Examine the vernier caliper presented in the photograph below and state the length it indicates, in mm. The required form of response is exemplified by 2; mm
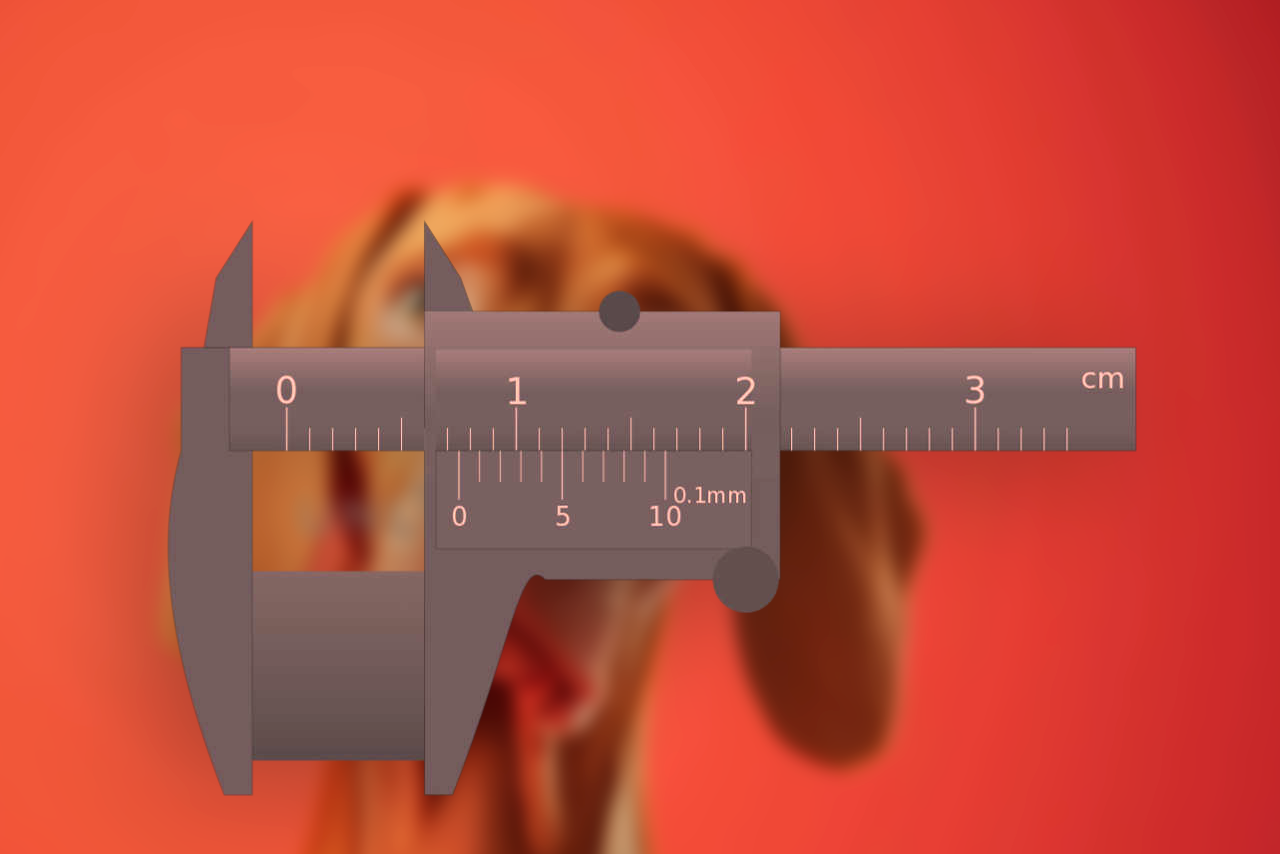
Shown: 7.5; mm
